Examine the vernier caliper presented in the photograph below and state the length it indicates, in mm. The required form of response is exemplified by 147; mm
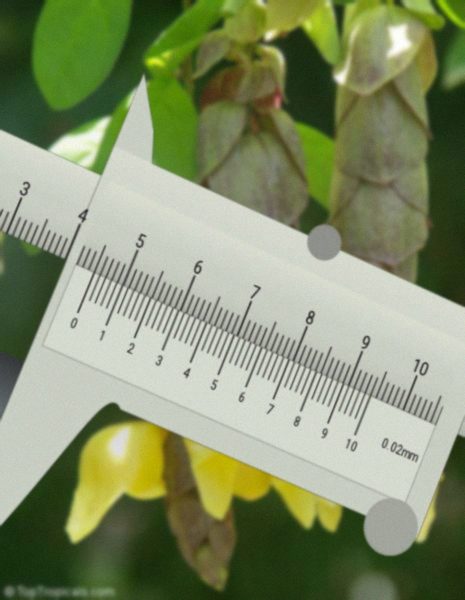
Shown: 45.0; mm
